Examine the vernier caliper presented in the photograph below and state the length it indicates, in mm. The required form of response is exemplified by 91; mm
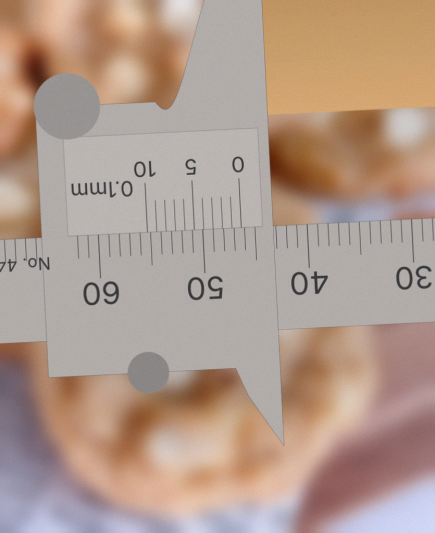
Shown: 46.3; mm
